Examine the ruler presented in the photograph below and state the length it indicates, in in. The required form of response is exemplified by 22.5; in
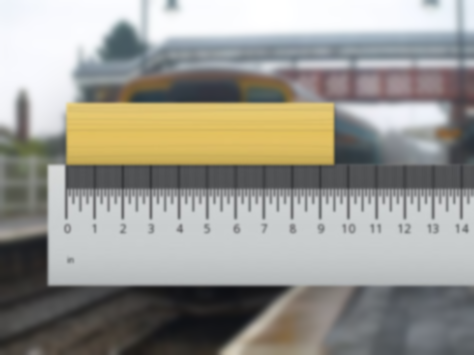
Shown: 9.5; in
